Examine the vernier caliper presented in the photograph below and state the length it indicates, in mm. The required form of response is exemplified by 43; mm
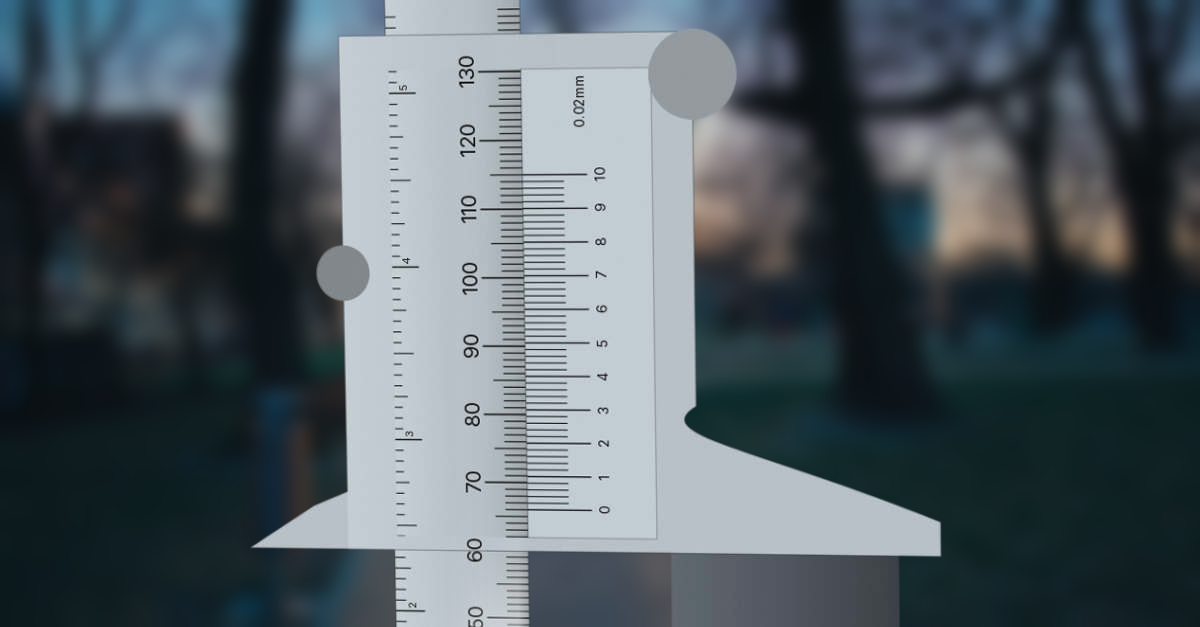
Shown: 66.0; mm
